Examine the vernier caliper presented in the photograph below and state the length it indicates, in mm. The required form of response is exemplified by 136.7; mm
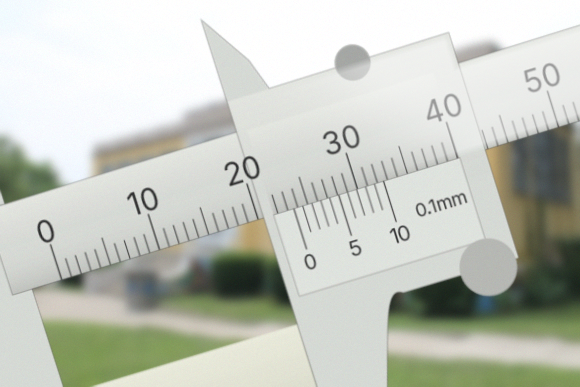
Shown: 23.6; mm
